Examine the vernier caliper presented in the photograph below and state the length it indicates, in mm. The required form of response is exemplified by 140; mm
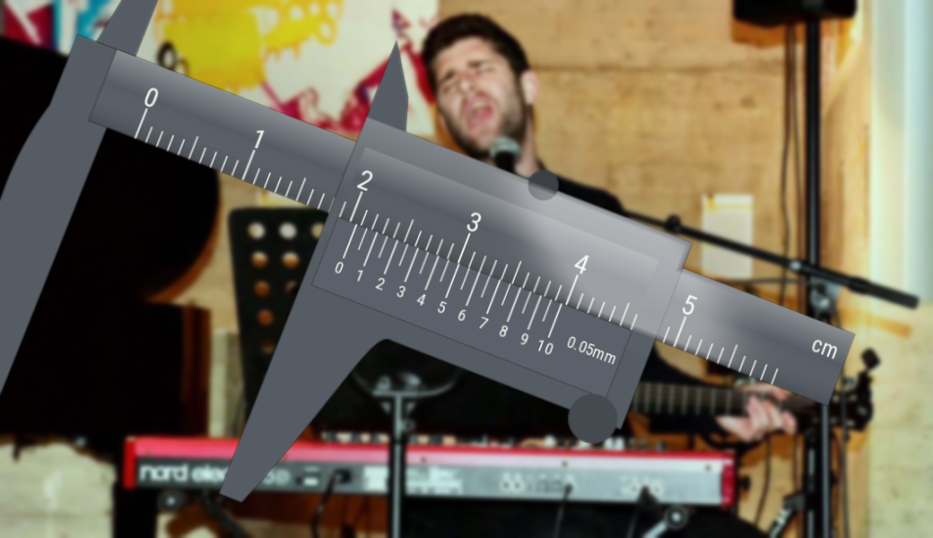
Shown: 20.6; mm
